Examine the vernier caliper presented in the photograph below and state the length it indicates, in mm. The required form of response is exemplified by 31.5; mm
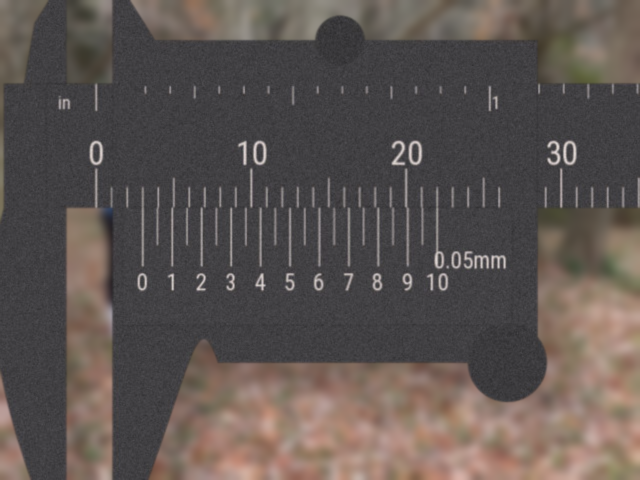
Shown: 3.0; mm
